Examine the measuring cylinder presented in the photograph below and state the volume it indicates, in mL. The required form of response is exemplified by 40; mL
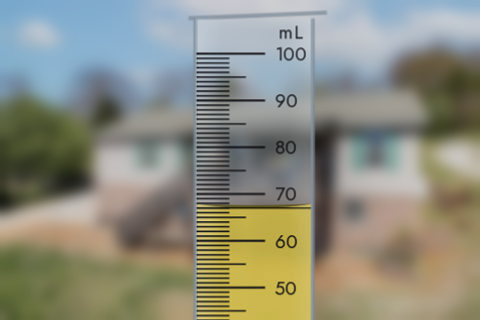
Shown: 67; mL
